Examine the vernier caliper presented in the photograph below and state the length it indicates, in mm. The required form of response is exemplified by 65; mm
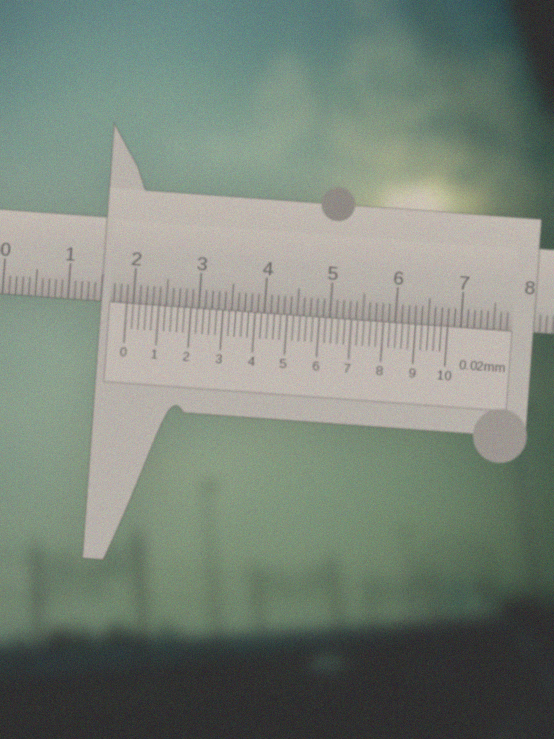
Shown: 19.0; mm
